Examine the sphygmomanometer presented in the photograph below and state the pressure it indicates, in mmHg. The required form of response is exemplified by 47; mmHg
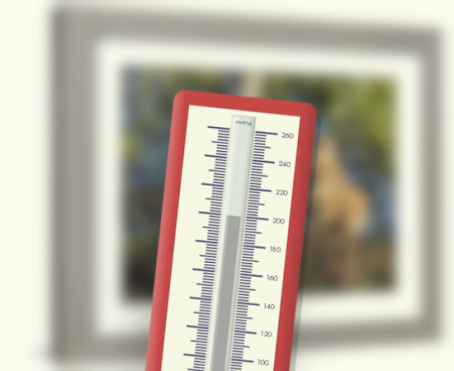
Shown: 200; mmHg
